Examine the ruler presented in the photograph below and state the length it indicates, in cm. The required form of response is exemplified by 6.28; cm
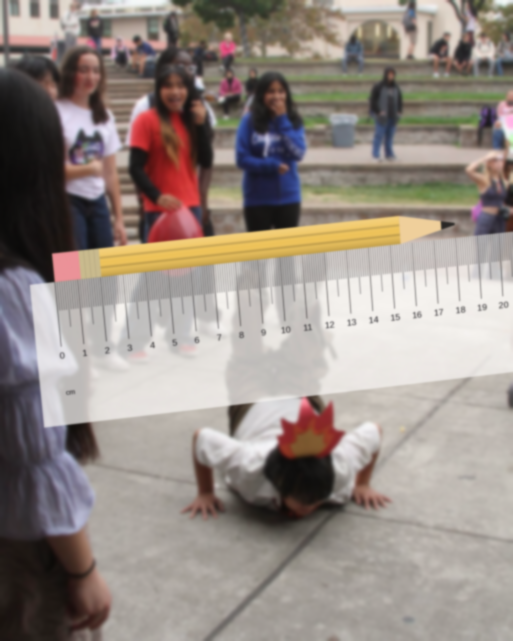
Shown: 18; cm
